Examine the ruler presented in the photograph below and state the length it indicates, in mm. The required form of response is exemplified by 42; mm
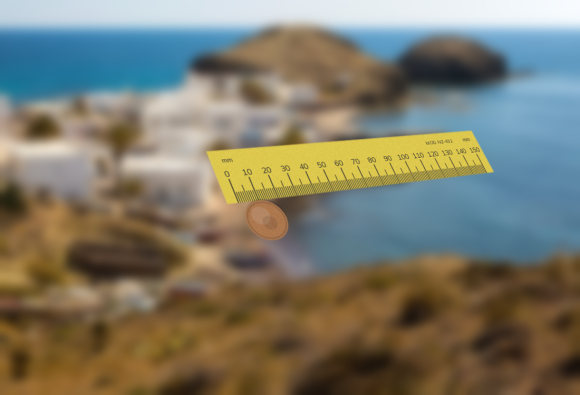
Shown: 20; mm
